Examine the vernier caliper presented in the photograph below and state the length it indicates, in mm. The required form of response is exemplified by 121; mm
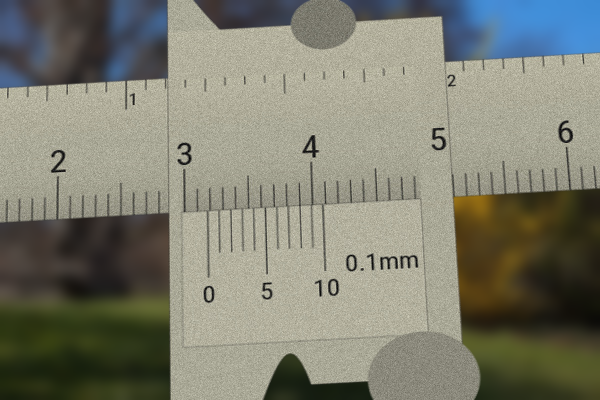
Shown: 31.8; mm
